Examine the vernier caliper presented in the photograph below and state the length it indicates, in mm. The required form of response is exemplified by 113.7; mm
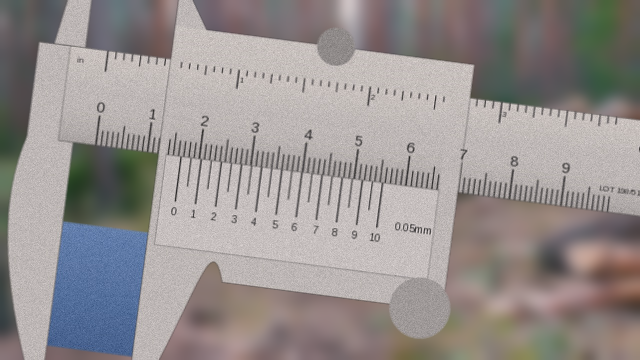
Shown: 16.5; mm
